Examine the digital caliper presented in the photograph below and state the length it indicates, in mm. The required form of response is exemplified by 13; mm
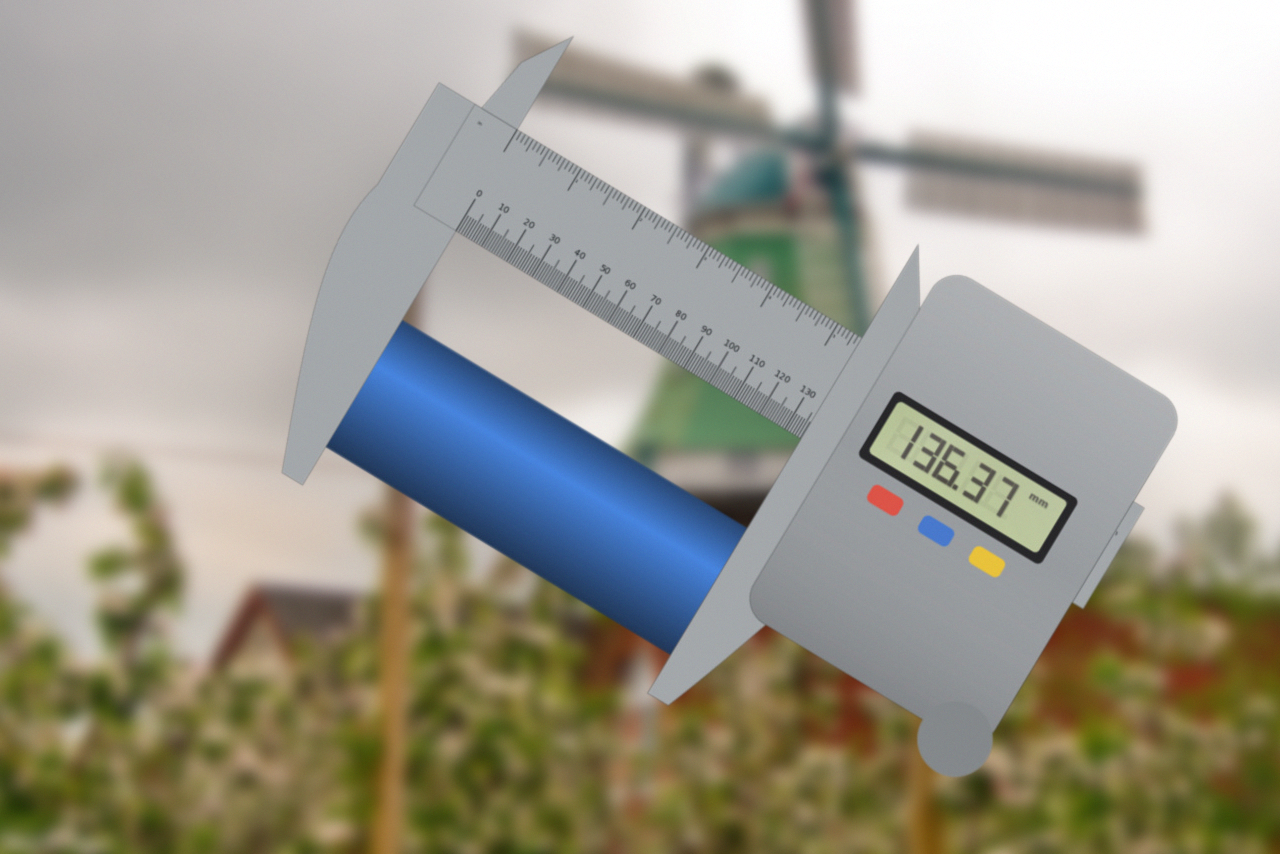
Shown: 136.37; mm
